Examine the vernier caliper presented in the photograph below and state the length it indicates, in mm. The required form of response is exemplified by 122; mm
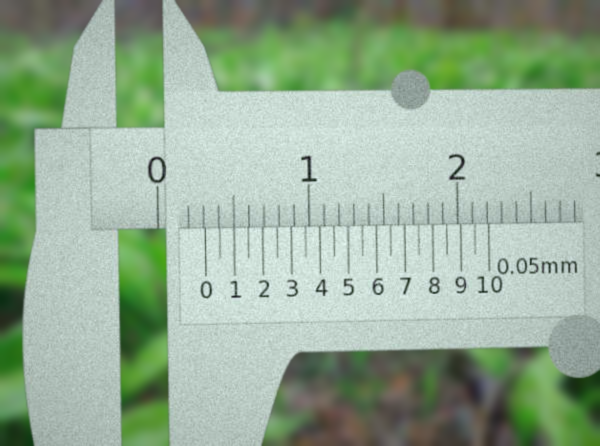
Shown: 3.1; mm
